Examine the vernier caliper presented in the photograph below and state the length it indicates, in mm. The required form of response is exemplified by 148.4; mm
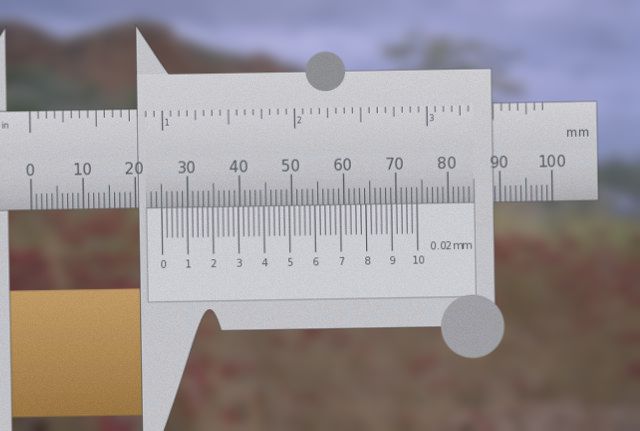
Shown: 25.0; mm
